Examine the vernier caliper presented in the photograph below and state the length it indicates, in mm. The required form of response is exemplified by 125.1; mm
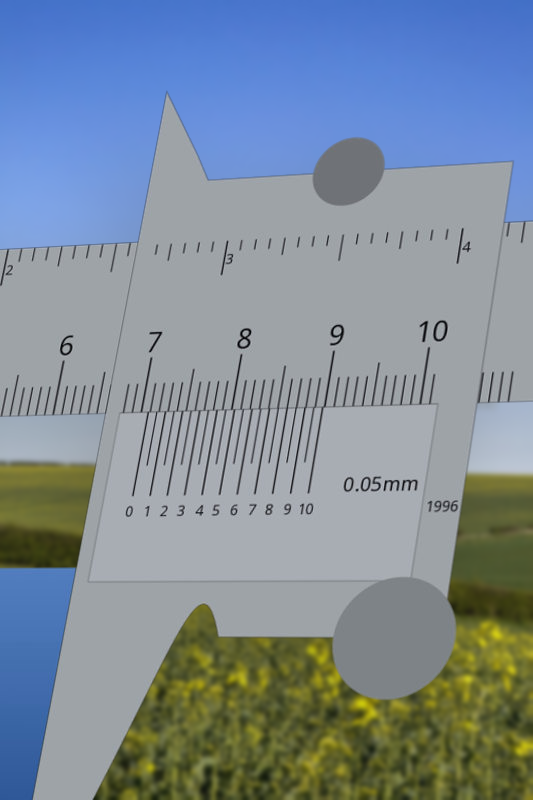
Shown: 70.8; mm
